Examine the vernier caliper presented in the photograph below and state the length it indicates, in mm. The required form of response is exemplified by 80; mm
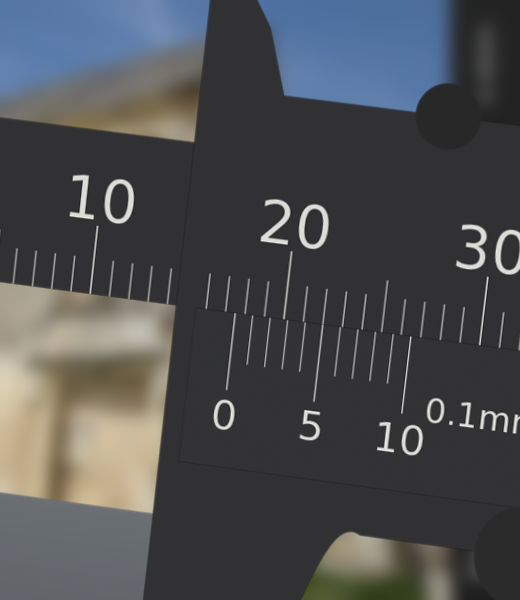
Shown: 17.5; mm
